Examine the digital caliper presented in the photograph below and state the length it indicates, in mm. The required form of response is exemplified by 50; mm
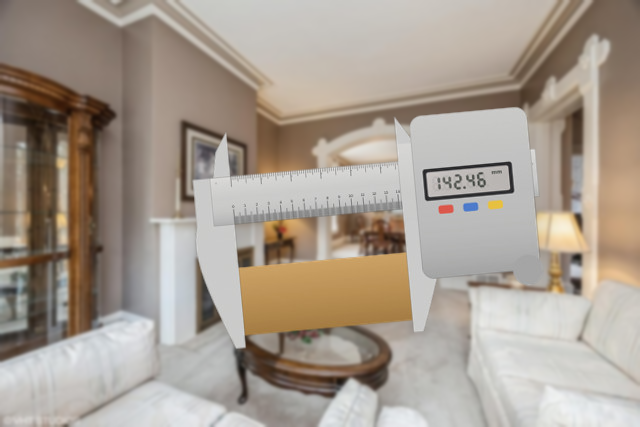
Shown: 142.46; mm
